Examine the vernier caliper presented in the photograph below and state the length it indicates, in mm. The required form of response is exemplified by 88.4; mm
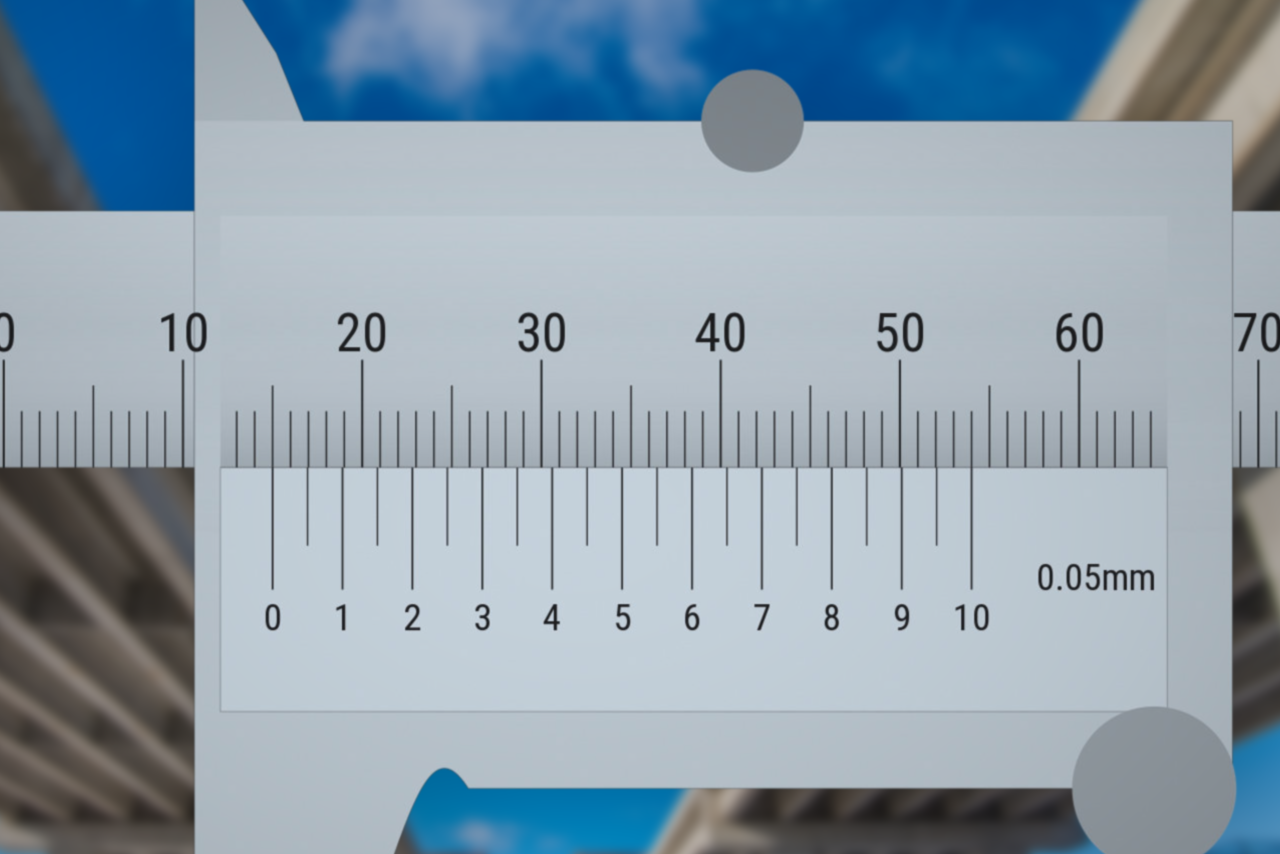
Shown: 15.0; mm
